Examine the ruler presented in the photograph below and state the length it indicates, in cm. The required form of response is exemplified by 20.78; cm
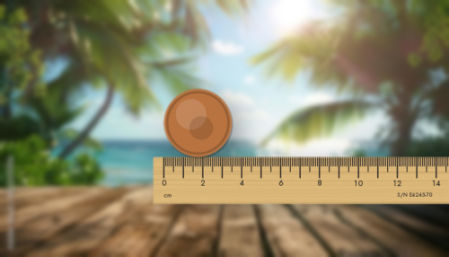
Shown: 3.5; cm
